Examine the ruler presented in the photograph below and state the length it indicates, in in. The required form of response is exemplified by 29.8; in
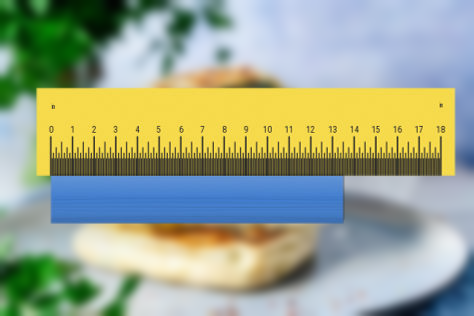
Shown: 13.5; in
